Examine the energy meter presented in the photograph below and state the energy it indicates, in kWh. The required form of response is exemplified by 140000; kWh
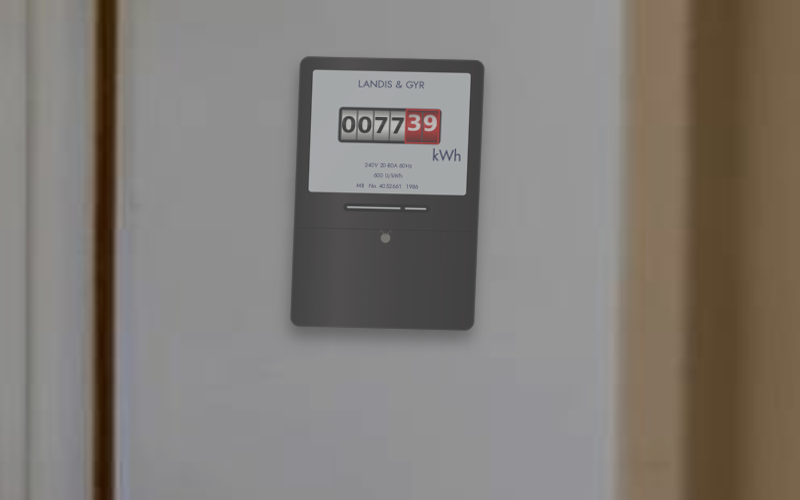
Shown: 77.39; kWh
